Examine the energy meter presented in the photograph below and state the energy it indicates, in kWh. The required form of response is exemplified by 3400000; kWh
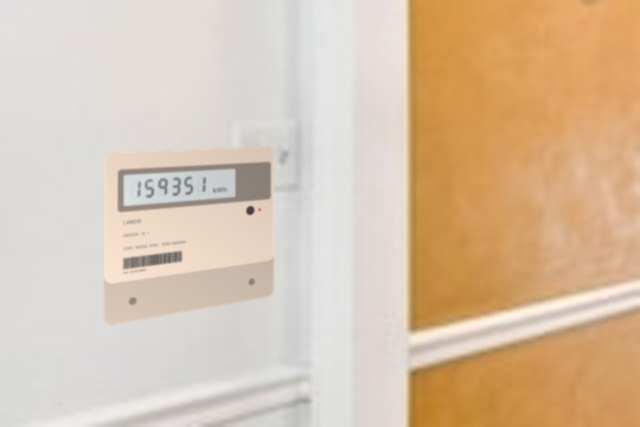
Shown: 159351; kWh
